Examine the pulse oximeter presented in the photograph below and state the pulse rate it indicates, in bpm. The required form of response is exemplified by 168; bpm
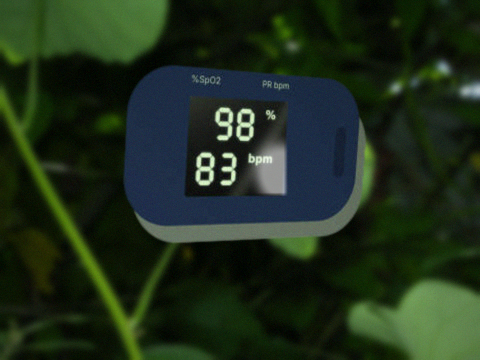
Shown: 83; bpm
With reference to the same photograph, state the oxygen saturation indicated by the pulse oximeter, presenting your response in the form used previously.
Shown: 98; %
